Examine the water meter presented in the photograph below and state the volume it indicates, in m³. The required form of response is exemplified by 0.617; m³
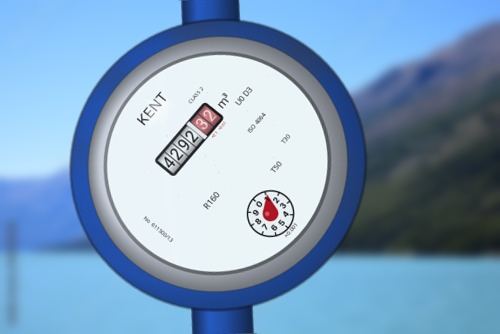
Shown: 4292.321; m³
